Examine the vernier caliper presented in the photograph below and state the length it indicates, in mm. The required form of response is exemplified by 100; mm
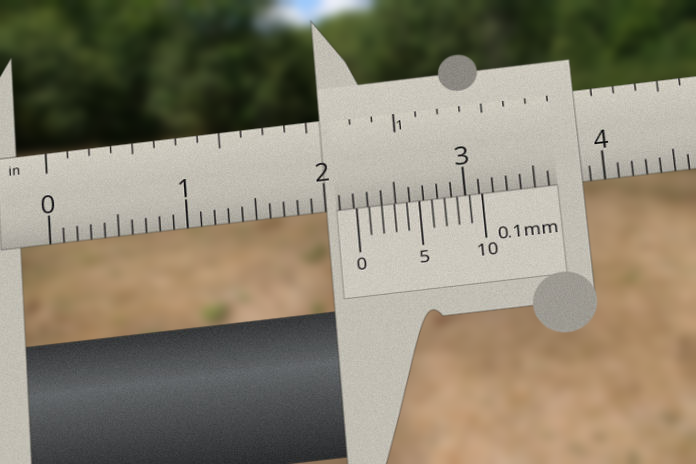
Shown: 22.2; mm
